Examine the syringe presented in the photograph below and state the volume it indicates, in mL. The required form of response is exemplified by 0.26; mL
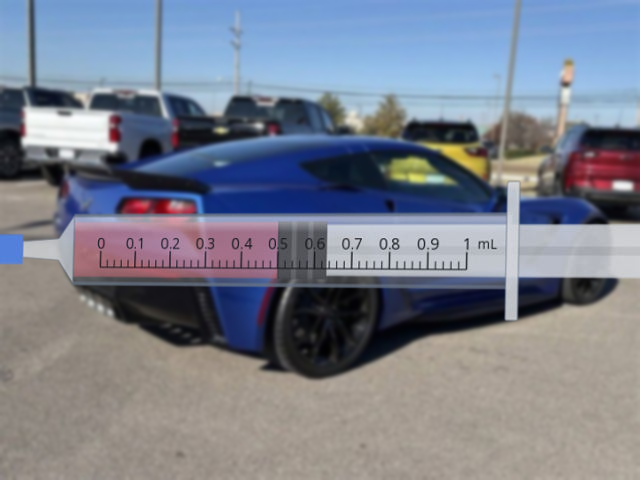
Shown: 0.5; mL
